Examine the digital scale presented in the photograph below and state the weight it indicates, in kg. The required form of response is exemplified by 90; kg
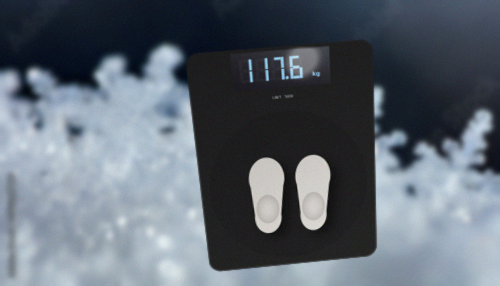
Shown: 117.6; kg
